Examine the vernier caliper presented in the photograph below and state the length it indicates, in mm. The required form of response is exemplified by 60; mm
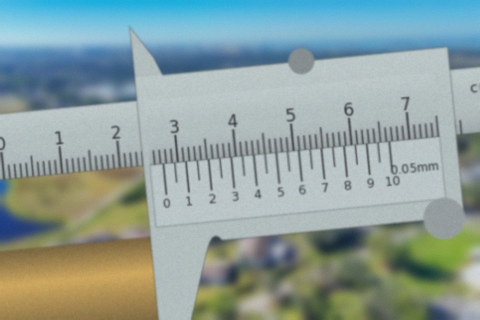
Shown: 27.5; mm
